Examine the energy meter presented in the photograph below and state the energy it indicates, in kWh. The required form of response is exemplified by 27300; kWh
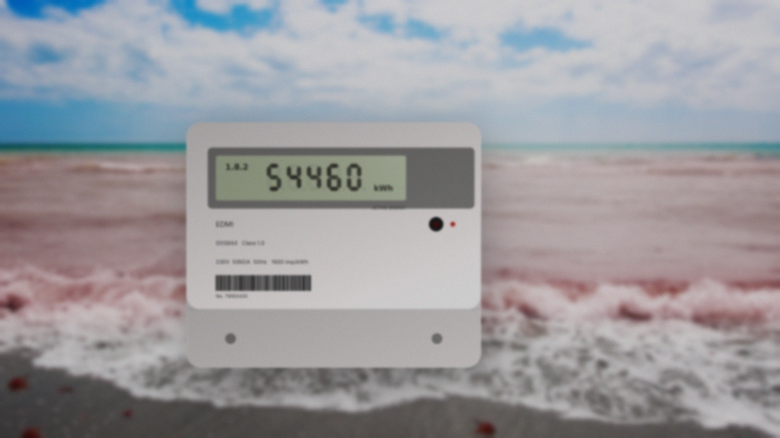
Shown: 54460; kWh
